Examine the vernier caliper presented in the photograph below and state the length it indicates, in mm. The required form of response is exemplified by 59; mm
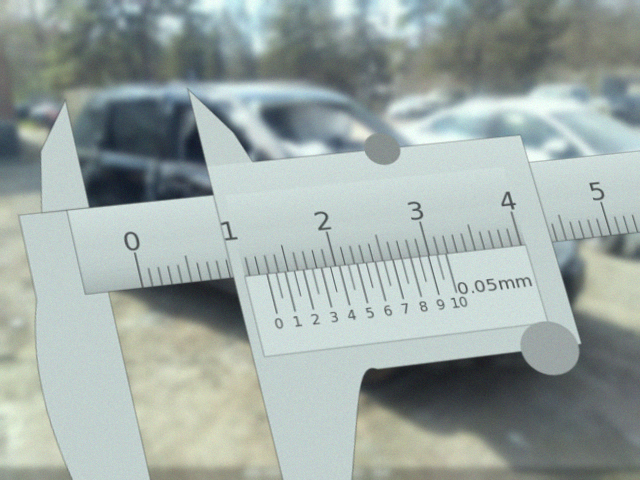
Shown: 12.8; mm
